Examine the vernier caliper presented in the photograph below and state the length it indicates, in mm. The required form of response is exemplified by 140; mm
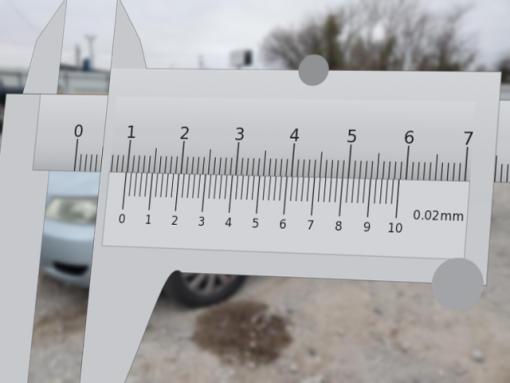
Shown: 9.8; mm
